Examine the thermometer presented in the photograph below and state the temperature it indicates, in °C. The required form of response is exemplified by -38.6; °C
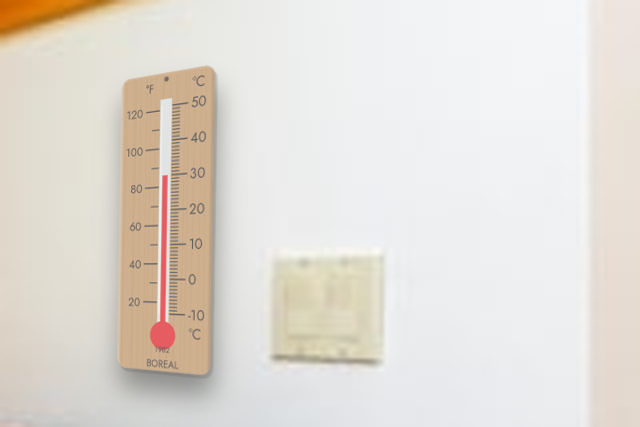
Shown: 30; °C
